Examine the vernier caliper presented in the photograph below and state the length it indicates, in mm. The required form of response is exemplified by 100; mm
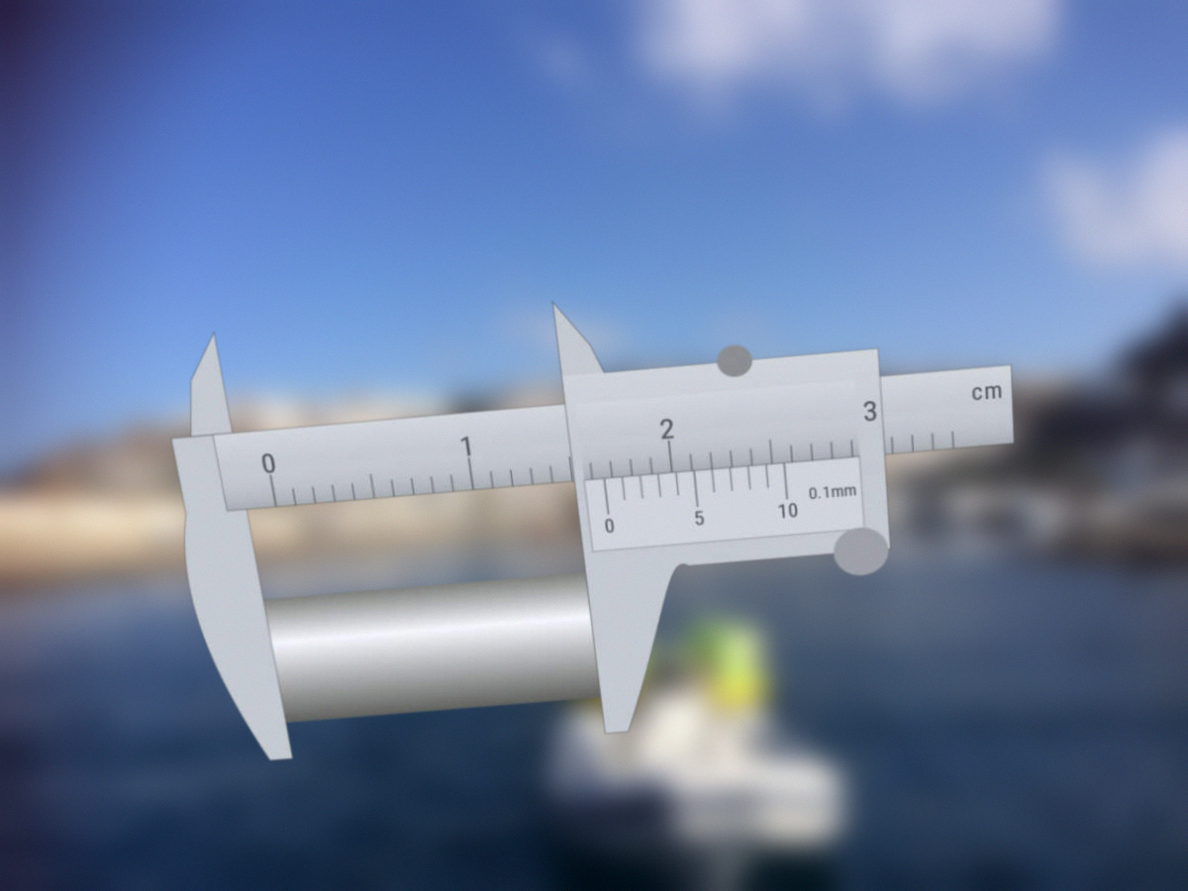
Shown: 16.6; mm
